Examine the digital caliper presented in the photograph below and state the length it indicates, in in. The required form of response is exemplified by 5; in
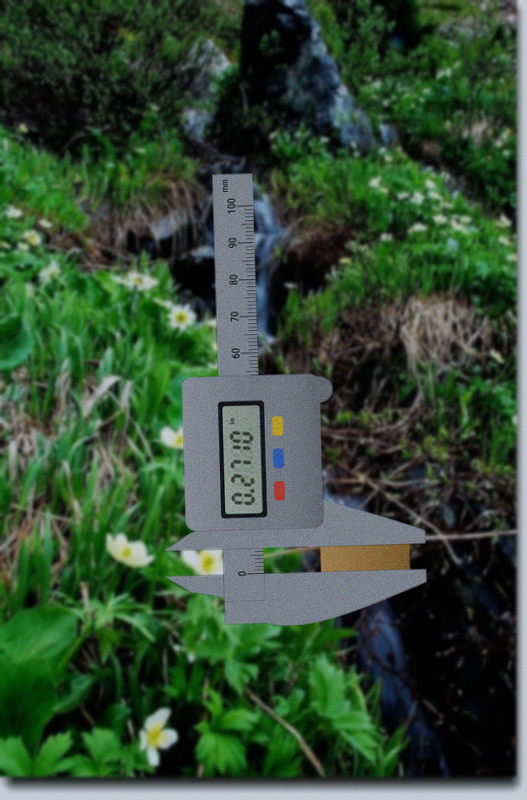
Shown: 0.2710; in
